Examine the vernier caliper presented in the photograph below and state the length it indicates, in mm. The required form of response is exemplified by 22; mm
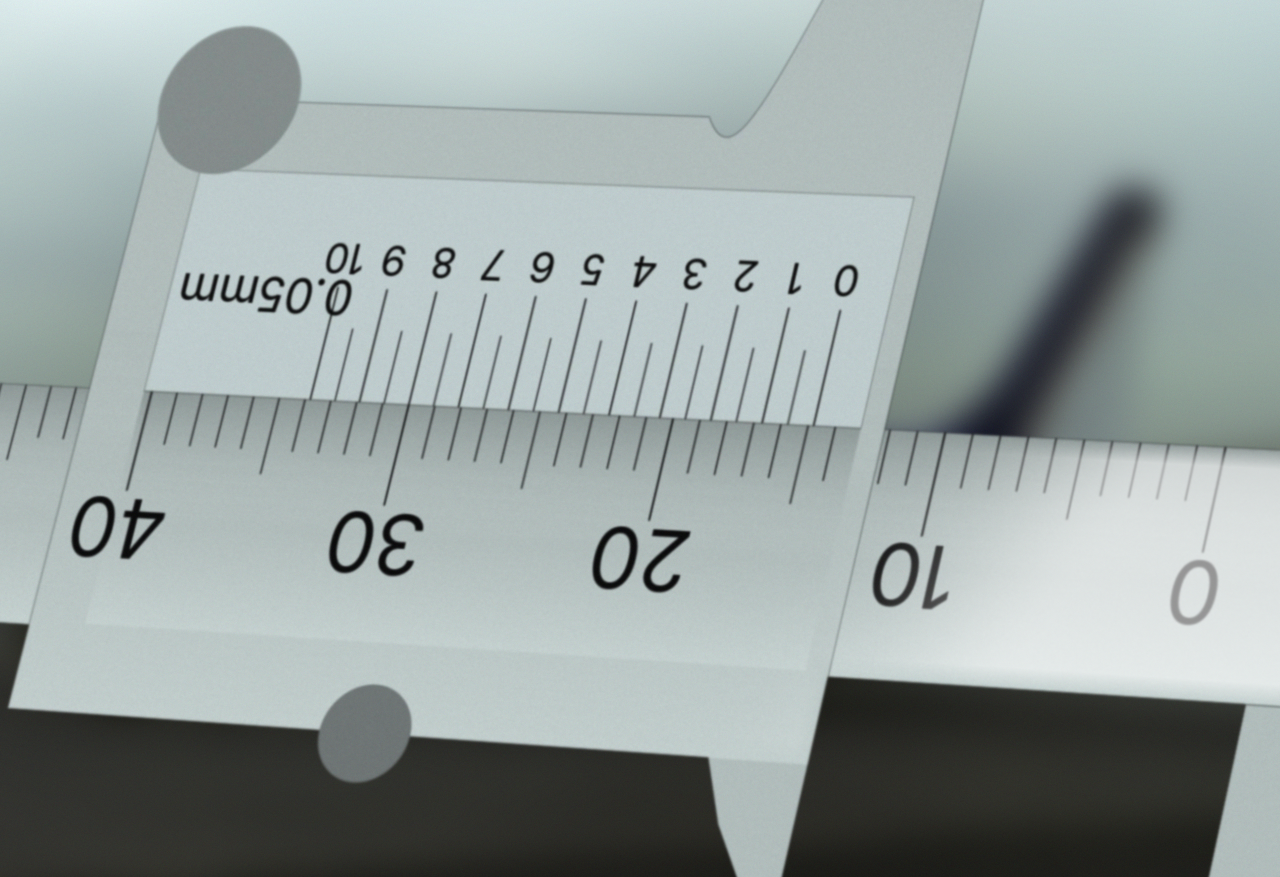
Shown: 14.8; mm
